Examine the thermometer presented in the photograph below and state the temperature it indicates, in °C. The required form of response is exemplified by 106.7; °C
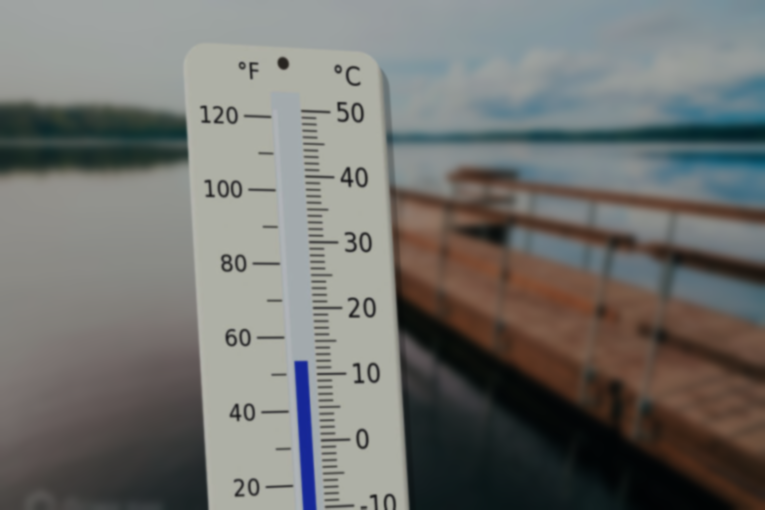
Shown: 12; °C
